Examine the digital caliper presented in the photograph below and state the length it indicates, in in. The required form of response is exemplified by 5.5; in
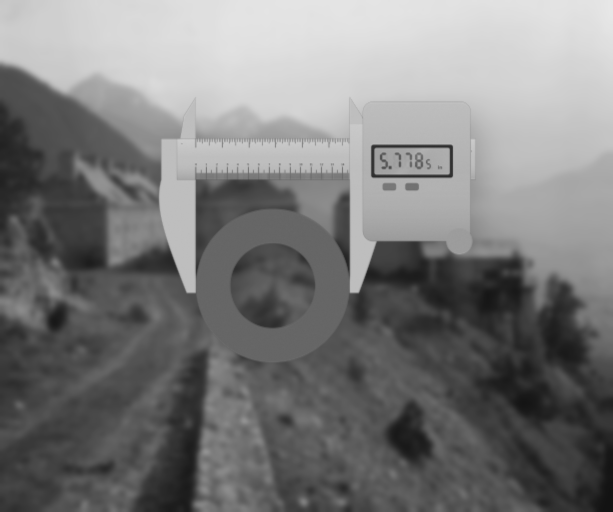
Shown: 5.7785; in
